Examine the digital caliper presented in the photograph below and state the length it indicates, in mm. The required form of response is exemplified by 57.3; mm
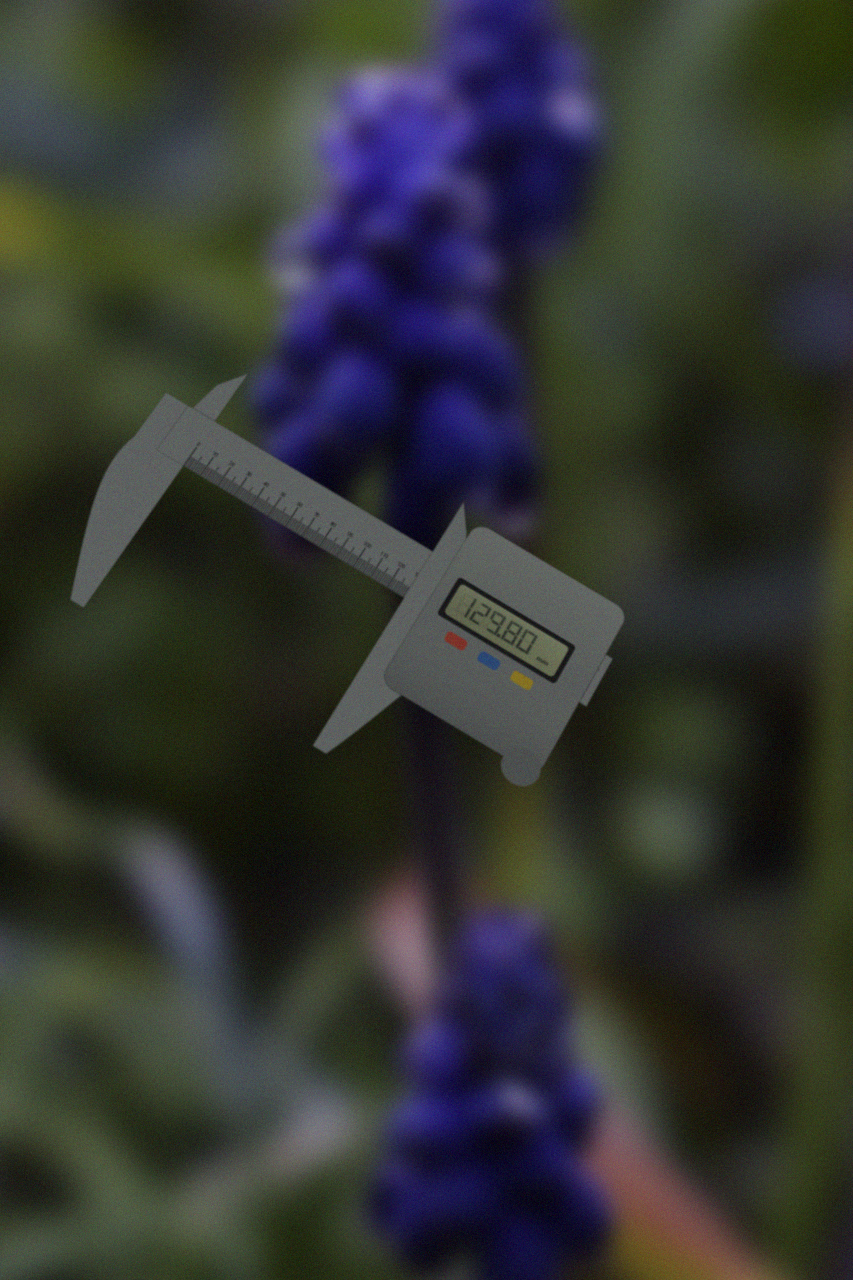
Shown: 129.80; mm
